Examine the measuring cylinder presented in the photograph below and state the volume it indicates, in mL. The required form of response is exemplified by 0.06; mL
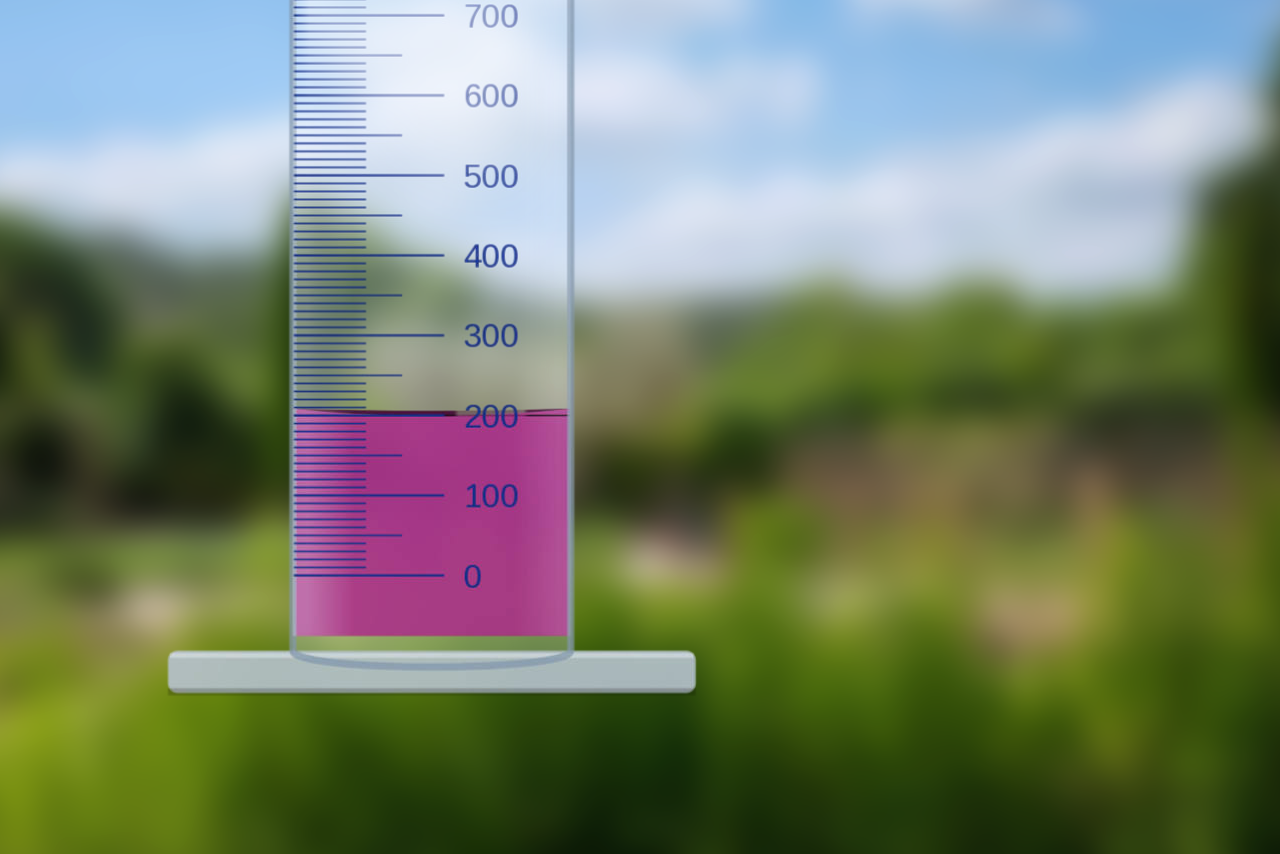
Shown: 200; mL
